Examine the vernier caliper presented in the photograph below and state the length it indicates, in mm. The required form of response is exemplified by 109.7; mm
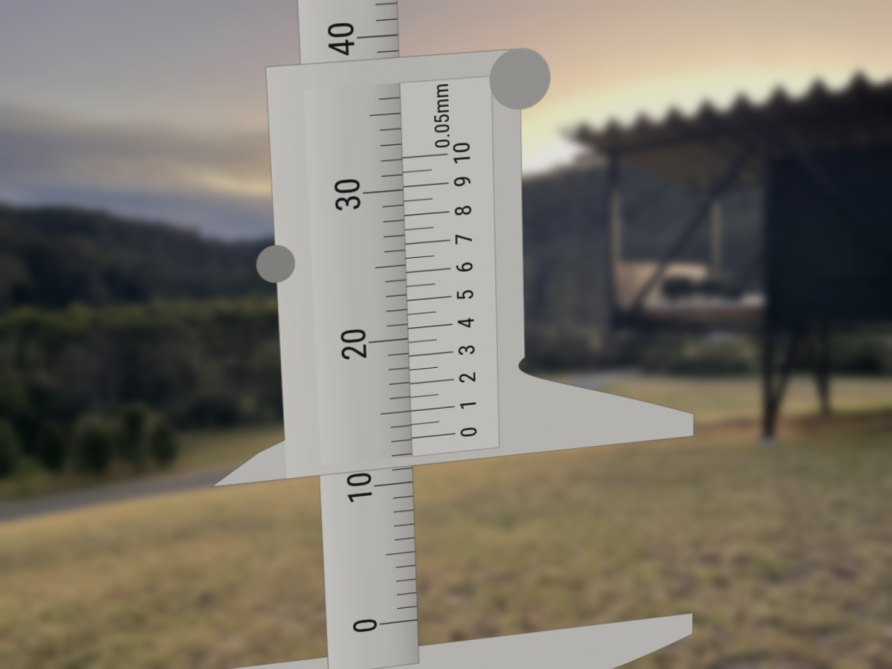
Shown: 13.1; mm
